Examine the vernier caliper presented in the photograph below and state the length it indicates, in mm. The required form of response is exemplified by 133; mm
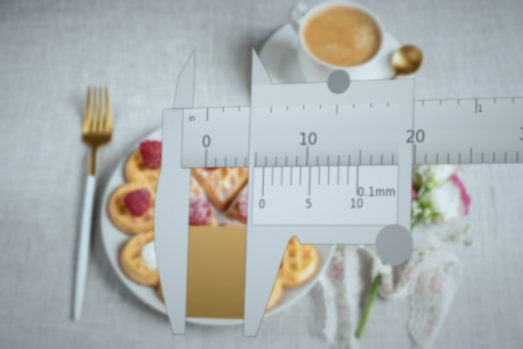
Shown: 5.8; mm
